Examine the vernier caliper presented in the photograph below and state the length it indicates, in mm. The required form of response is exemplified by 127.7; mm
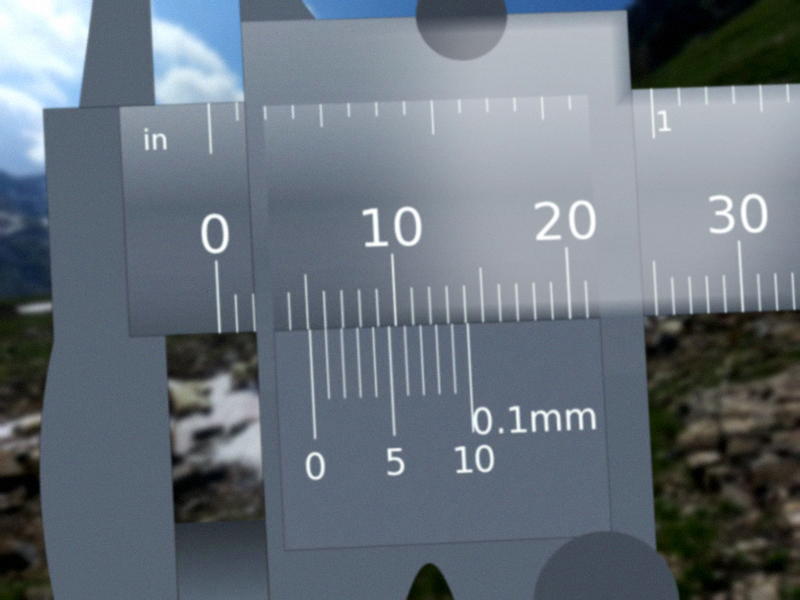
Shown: 5.1; mm
